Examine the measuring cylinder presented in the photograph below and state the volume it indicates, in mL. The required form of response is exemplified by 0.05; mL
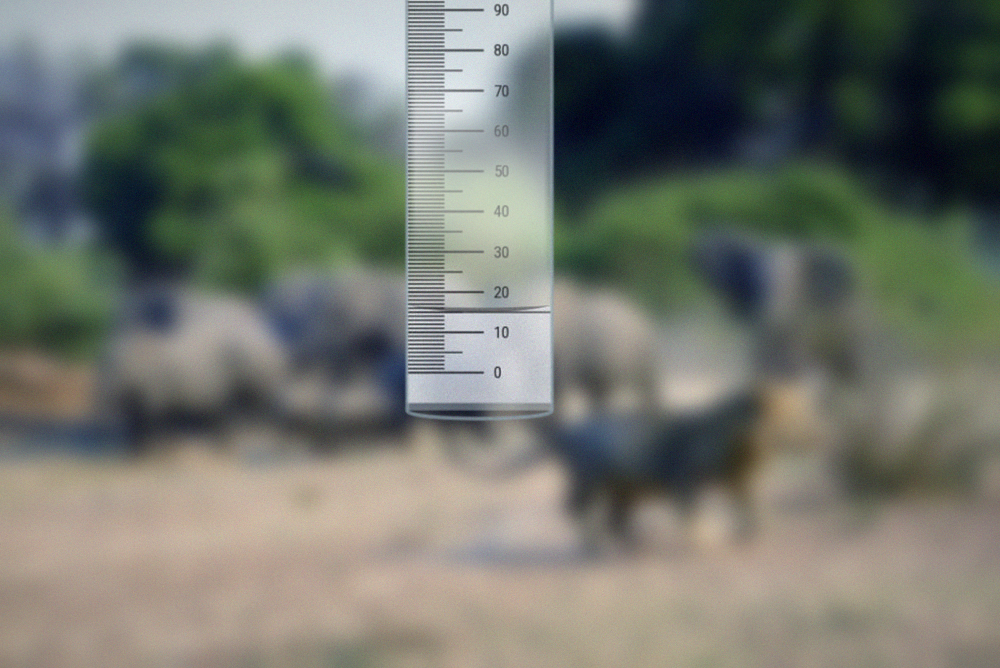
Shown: 15; mL
